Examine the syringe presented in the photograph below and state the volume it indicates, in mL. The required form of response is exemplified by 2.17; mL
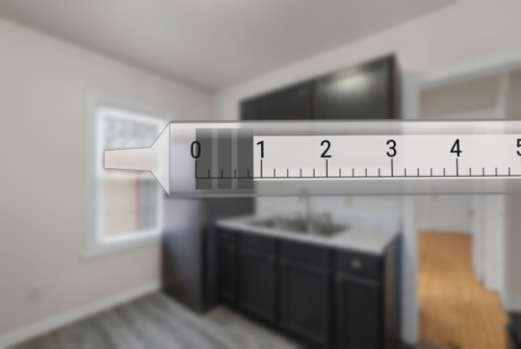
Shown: 0; mL
